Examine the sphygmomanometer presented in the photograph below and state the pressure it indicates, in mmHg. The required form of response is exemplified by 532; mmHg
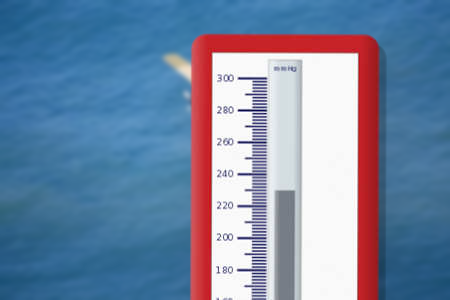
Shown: 230; mmHg
